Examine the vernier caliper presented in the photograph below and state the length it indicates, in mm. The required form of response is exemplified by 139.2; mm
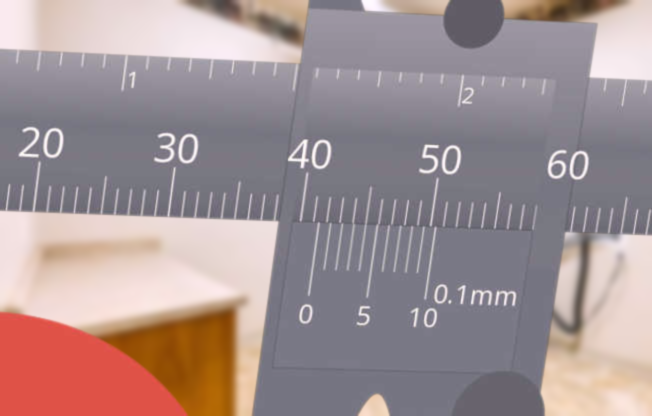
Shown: 41.4; mm
